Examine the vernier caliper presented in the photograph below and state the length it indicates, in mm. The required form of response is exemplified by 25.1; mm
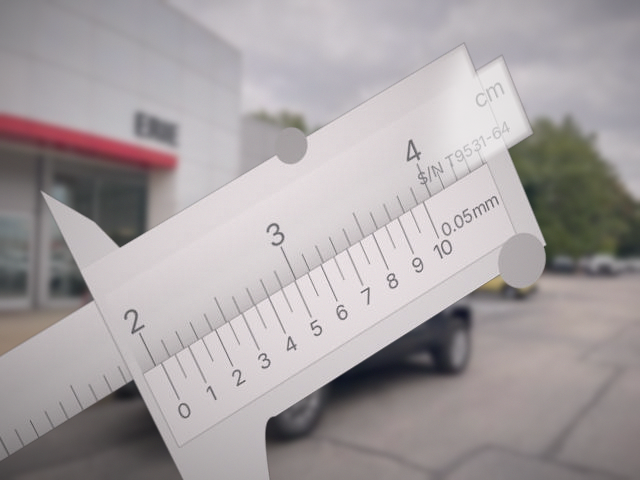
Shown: 20.4; mm
